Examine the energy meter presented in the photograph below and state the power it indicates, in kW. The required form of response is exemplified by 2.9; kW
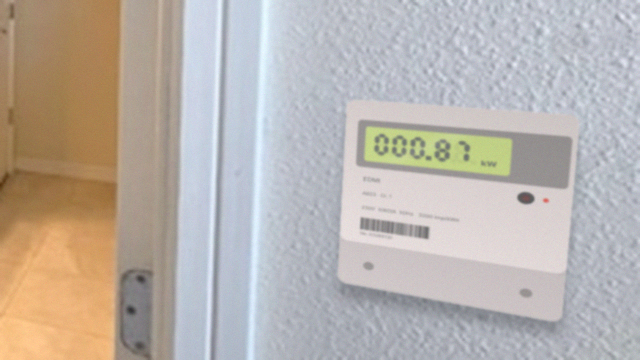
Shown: 0.87; kW
